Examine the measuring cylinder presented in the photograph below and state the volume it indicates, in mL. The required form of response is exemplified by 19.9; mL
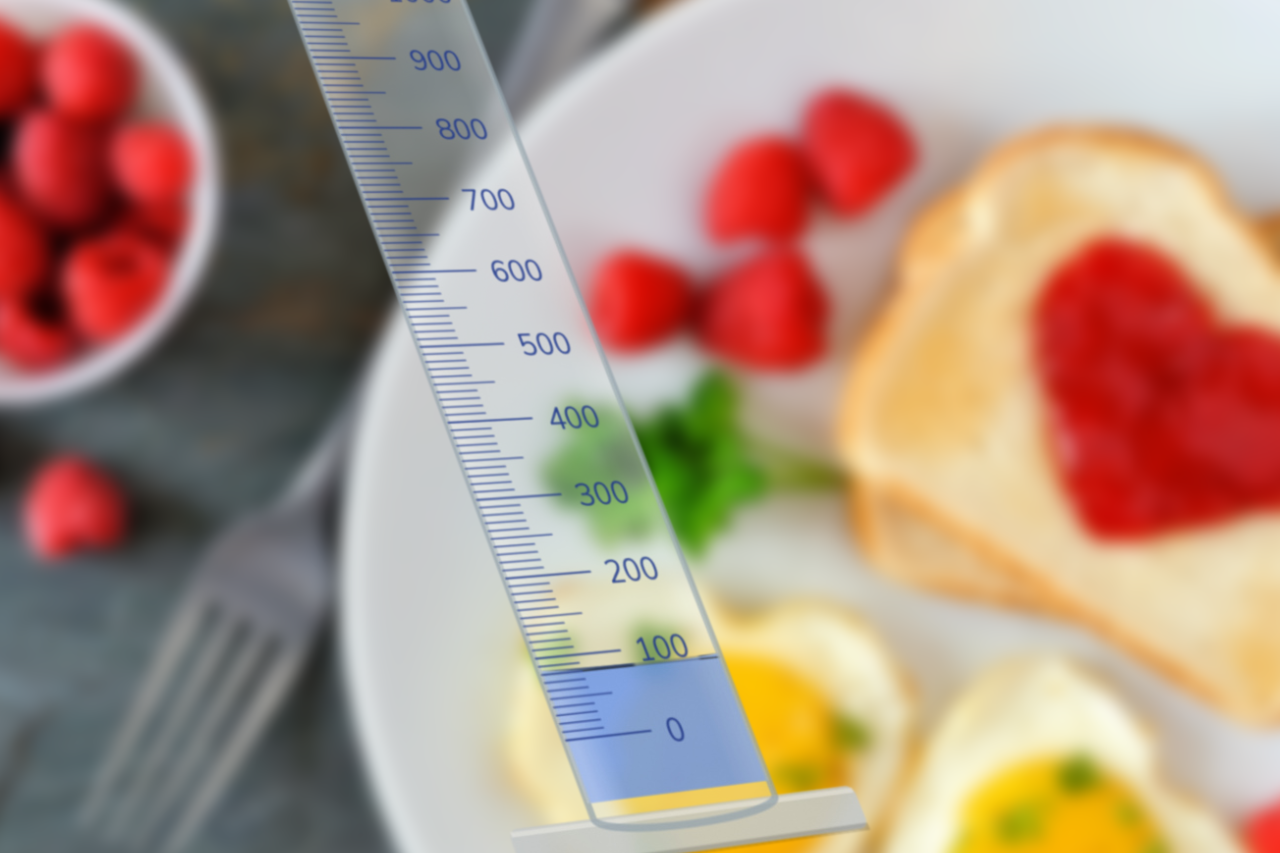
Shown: 80; mL
